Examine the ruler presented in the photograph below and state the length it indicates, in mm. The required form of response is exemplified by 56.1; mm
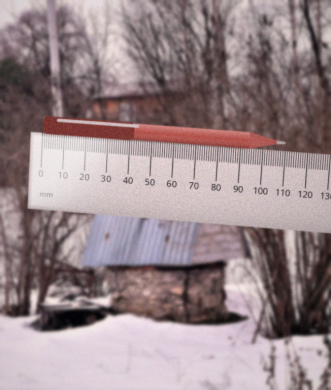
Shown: 110; mm
